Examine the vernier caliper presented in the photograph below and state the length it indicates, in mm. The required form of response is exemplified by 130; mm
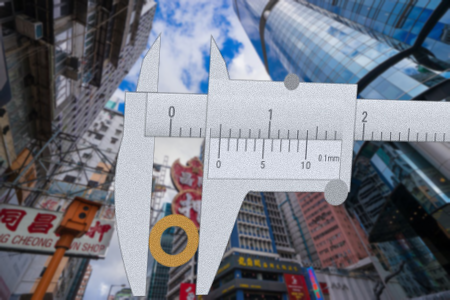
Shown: 5.0; mm
